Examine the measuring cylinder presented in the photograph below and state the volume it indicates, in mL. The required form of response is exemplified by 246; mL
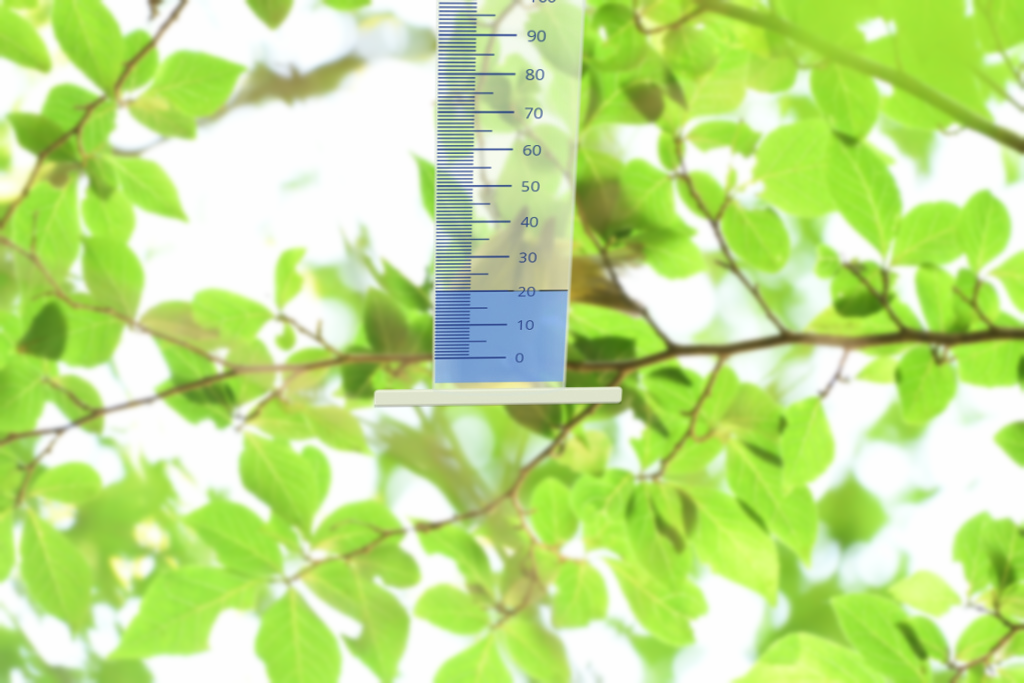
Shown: 20; mL
